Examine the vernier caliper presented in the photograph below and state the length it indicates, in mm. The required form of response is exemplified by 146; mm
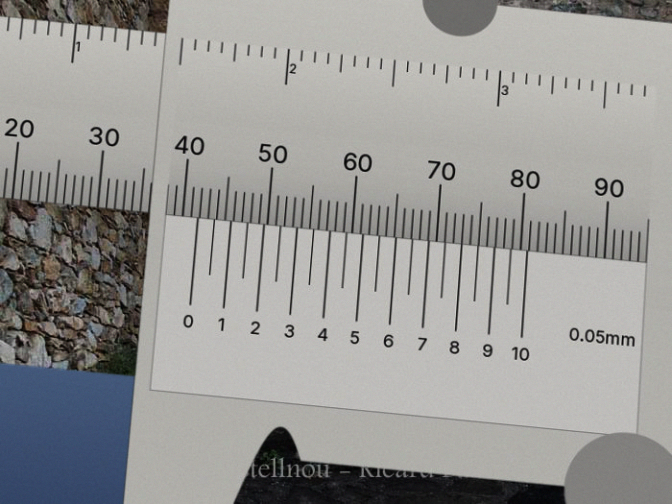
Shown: 41.8; mm
